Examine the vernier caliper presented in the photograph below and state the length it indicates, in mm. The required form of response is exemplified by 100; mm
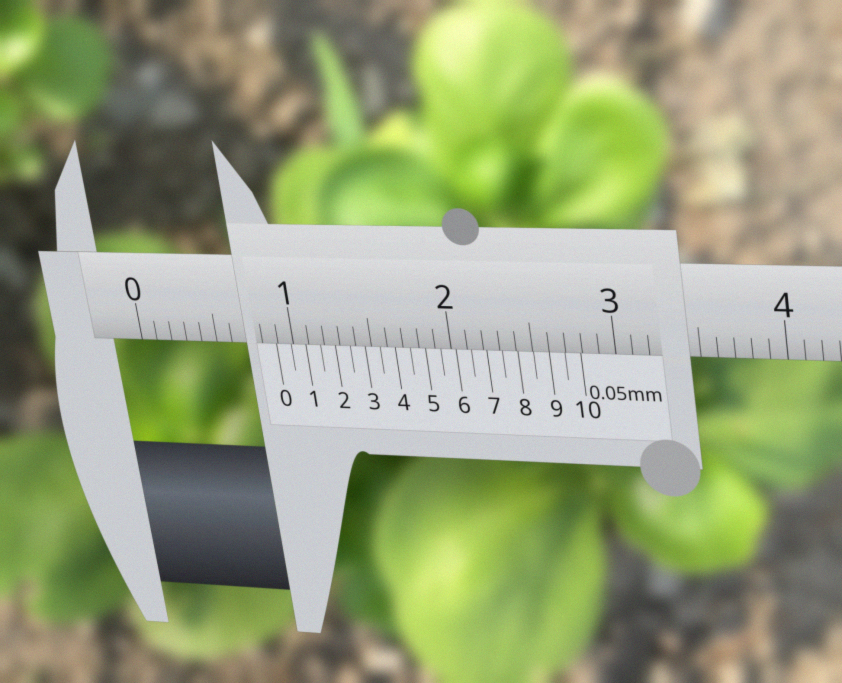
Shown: 8.9; mm
